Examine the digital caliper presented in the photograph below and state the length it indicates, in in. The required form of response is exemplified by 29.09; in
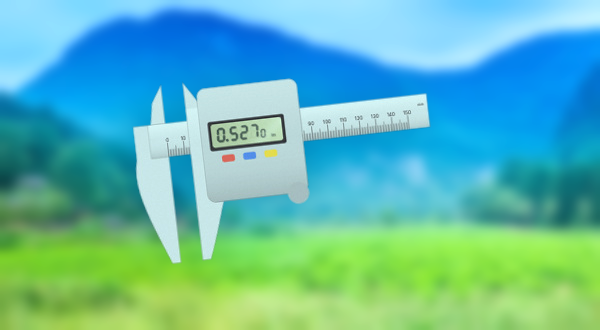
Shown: 0.5270; in
